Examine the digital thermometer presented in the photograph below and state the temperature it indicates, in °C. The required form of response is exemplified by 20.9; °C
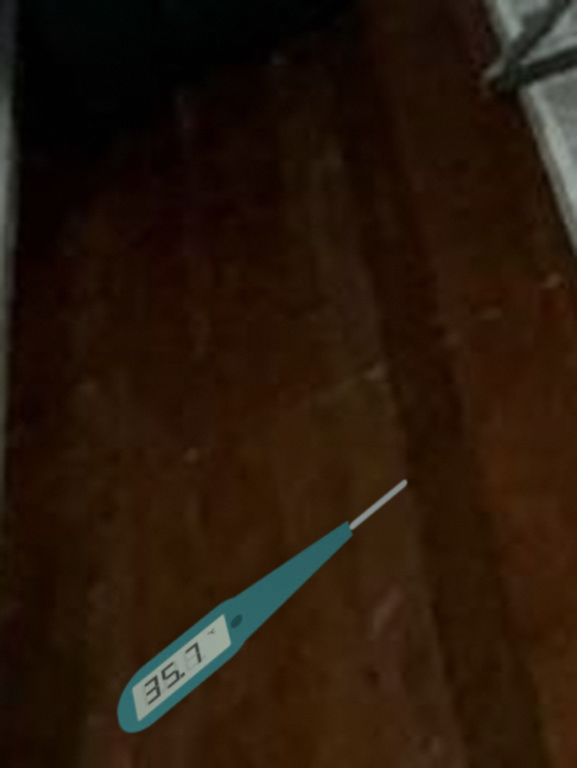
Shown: 35.7; °C
